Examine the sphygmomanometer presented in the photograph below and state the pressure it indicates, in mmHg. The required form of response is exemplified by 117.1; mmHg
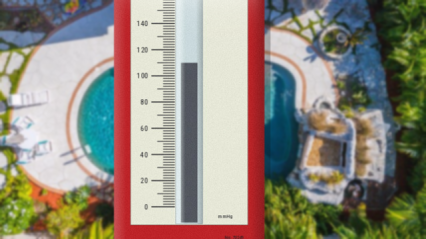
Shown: 110; mmHg
